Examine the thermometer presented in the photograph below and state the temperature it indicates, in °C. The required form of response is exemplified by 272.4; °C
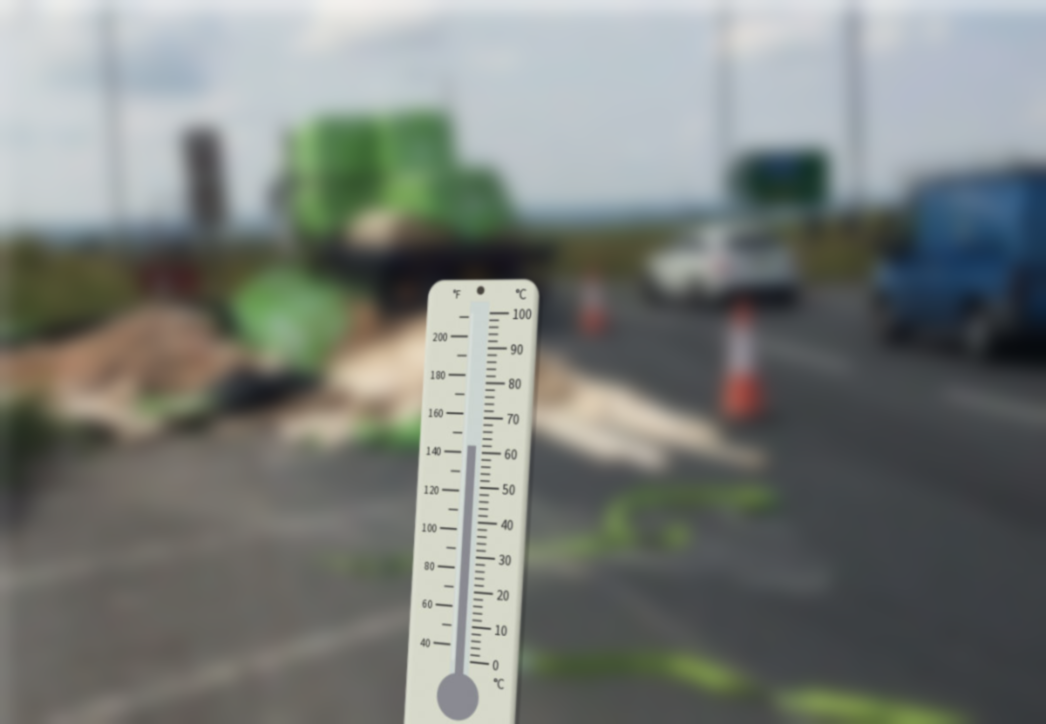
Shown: 62; °C
